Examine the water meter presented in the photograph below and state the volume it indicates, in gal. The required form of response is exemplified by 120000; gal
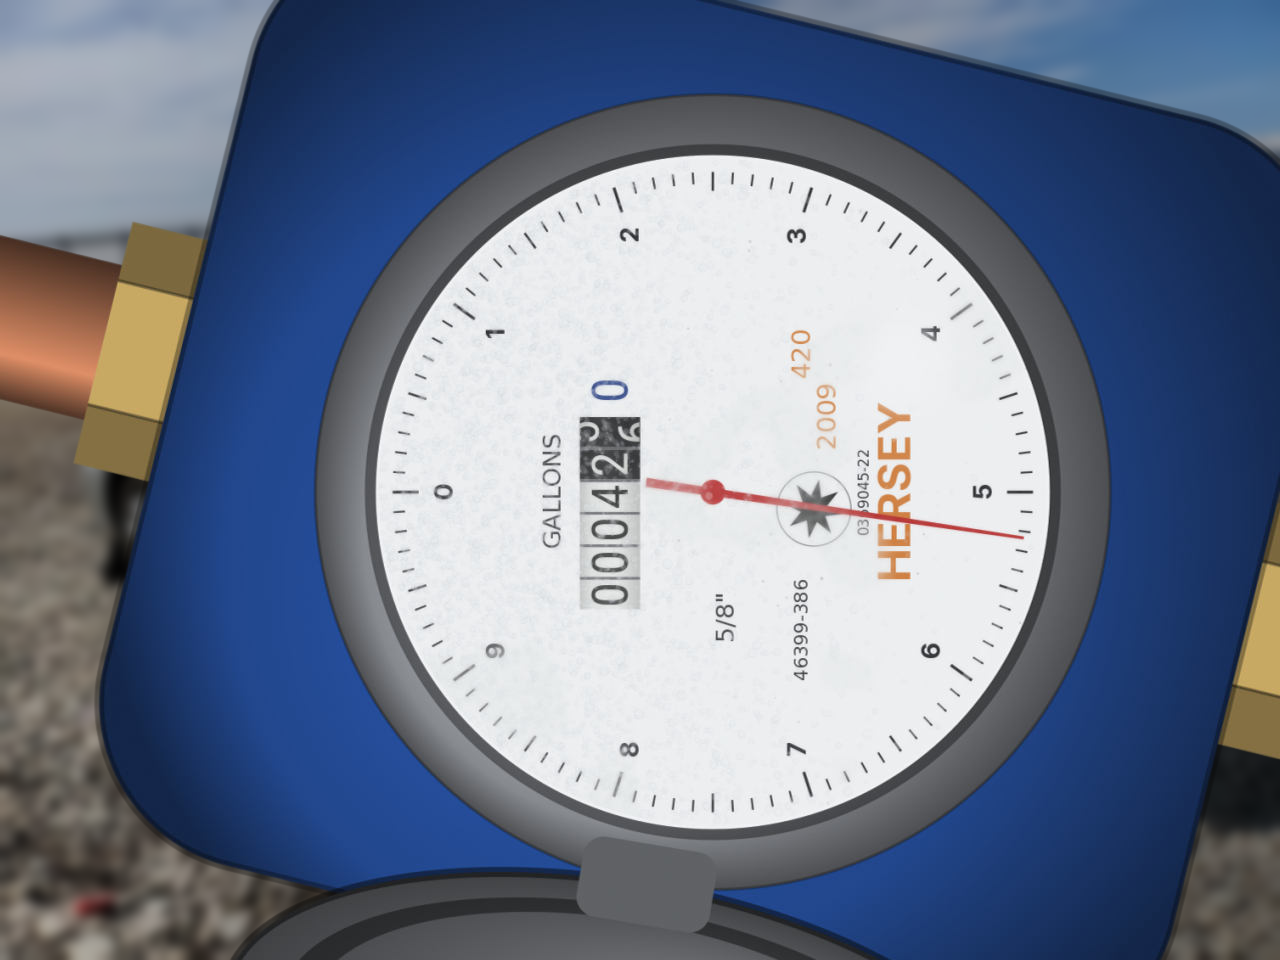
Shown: 4255.2; gal
